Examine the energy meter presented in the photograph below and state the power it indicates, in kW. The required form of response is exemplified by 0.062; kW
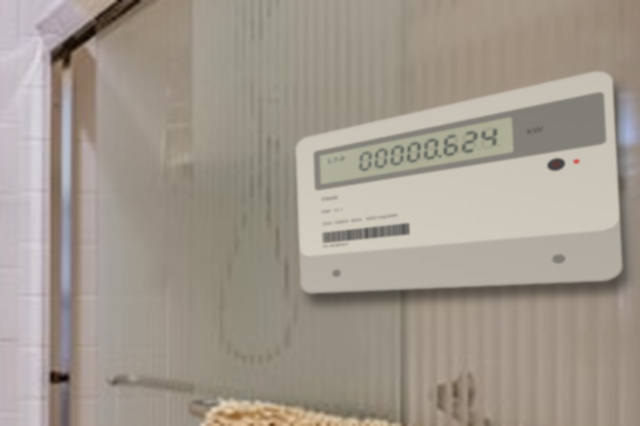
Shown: 0.624; kW
